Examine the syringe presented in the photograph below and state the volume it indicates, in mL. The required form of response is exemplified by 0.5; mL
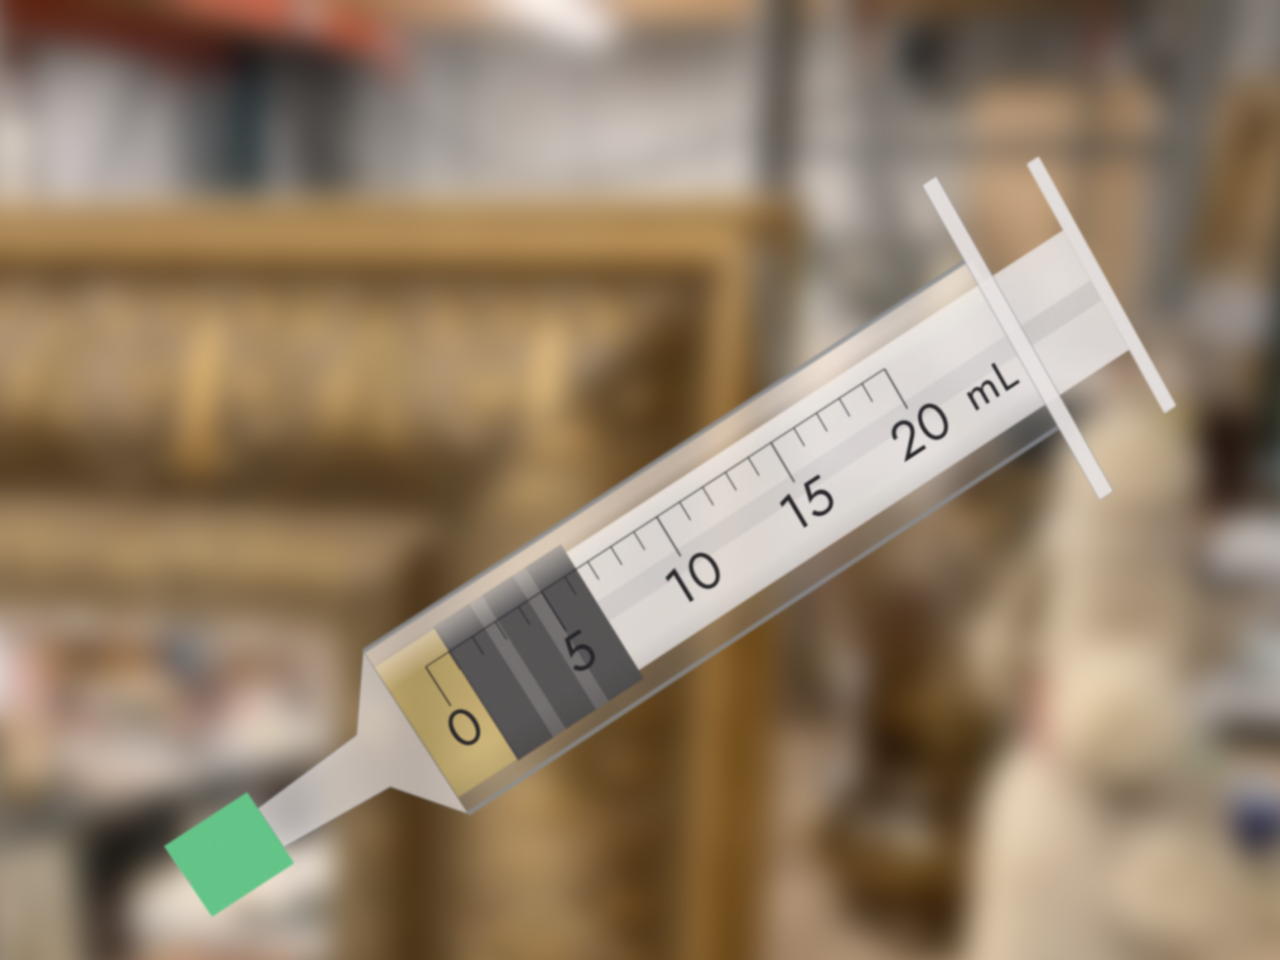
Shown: 1; mL
